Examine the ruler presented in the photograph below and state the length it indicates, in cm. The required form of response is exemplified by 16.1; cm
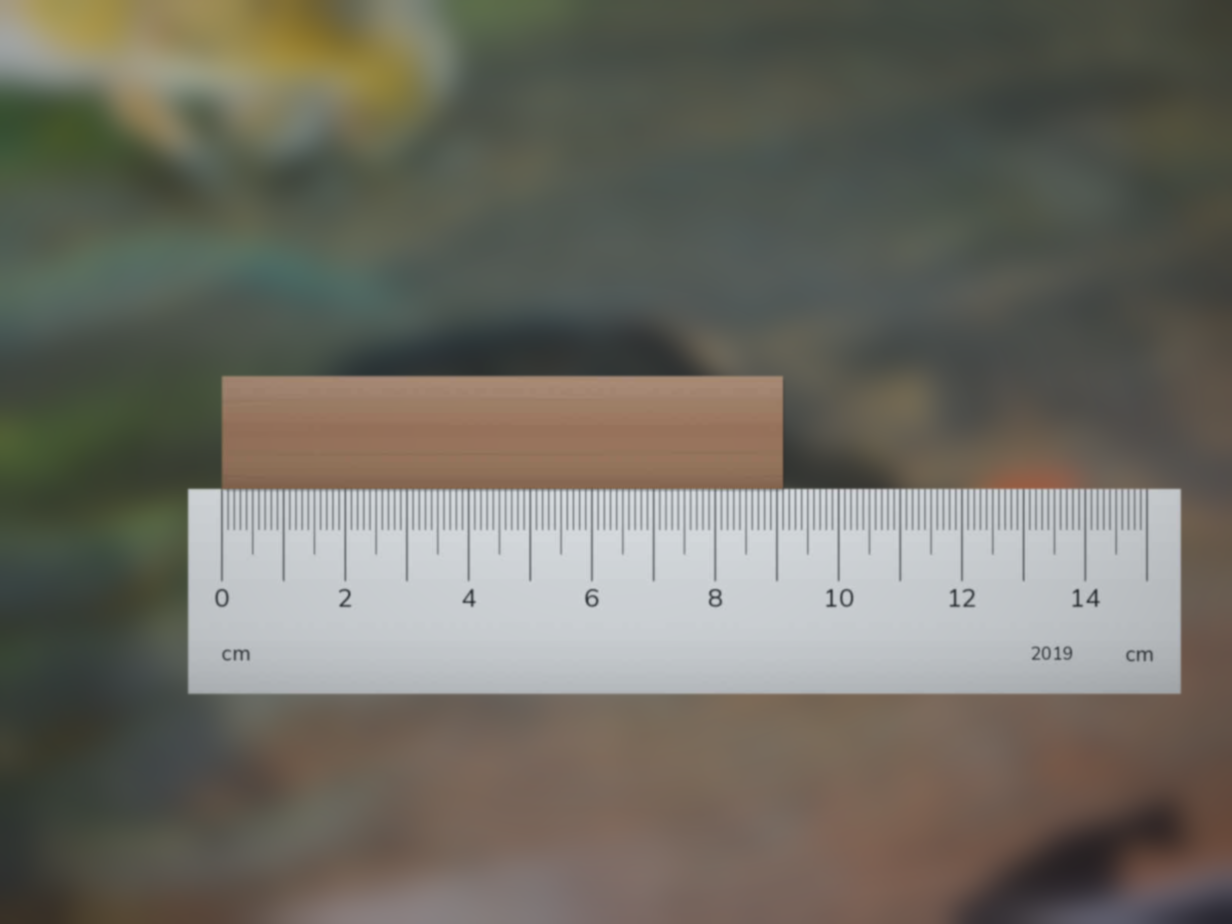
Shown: 9.1; cm
